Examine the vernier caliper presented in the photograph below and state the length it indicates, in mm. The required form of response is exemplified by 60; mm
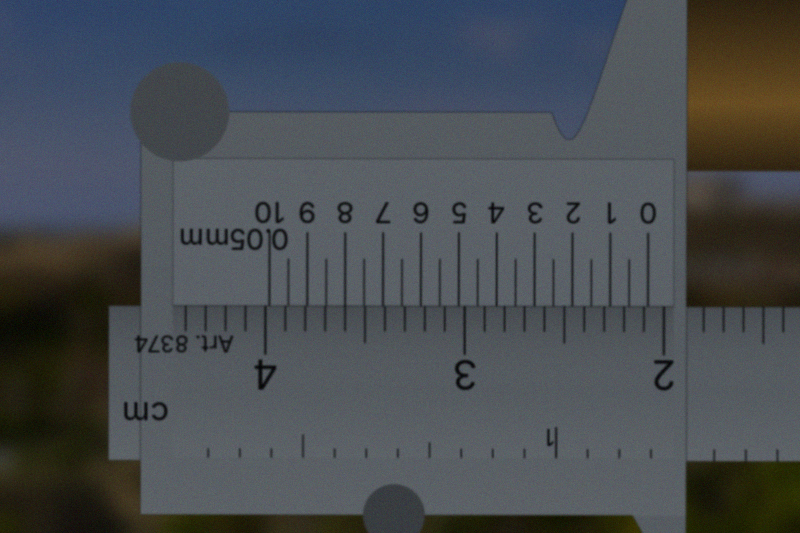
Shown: 20.8; mm
